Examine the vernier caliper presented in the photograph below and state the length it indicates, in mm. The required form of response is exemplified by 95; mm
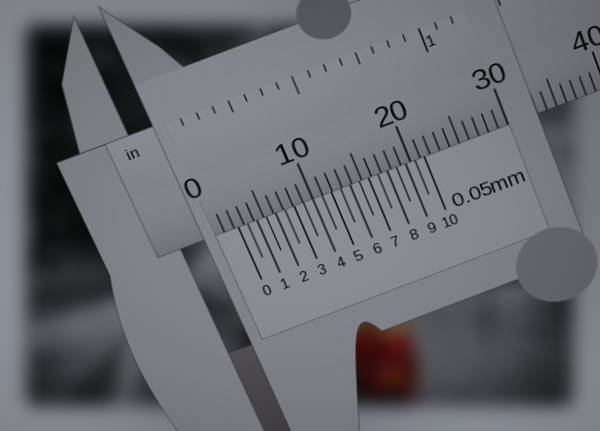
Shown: 2.4; mm
